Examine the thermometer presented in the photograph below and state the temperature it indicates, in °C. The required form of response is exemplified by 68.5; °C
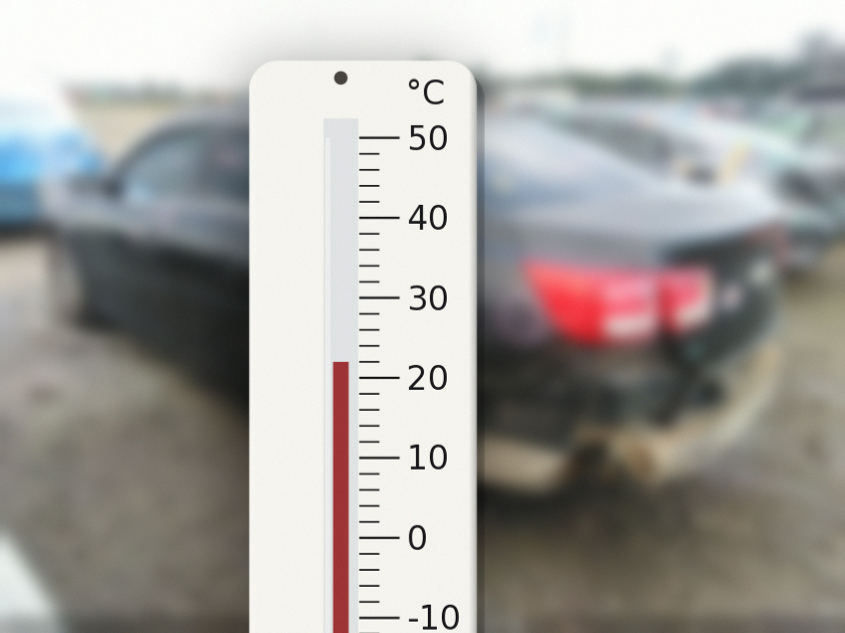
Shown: 22; °C
